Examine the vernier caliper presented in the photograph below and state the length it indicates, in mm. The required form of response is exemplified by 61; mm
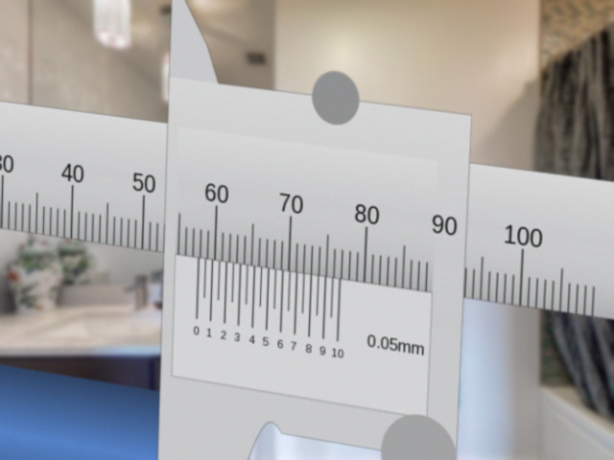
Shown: 57.8; mm
